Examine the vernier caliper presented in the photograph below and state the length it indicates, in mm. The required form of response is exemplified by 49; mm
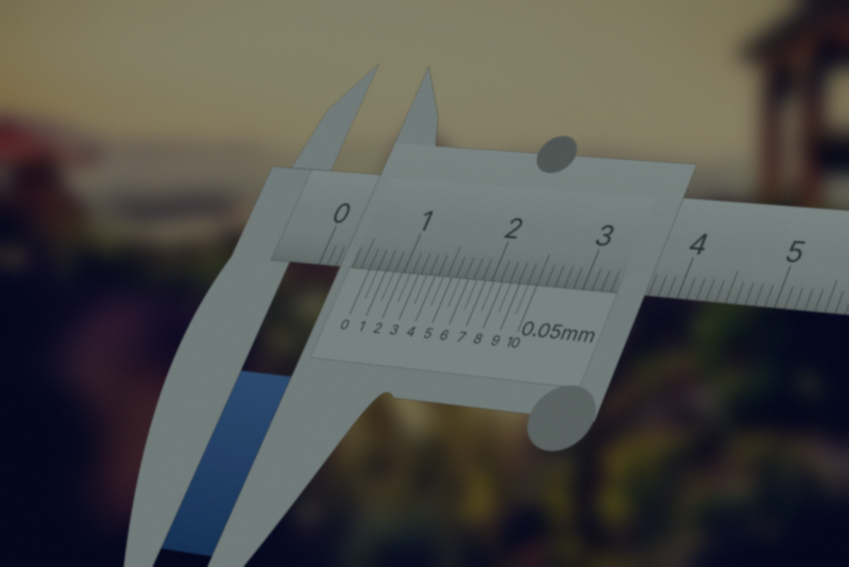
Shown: 6.0; mm
